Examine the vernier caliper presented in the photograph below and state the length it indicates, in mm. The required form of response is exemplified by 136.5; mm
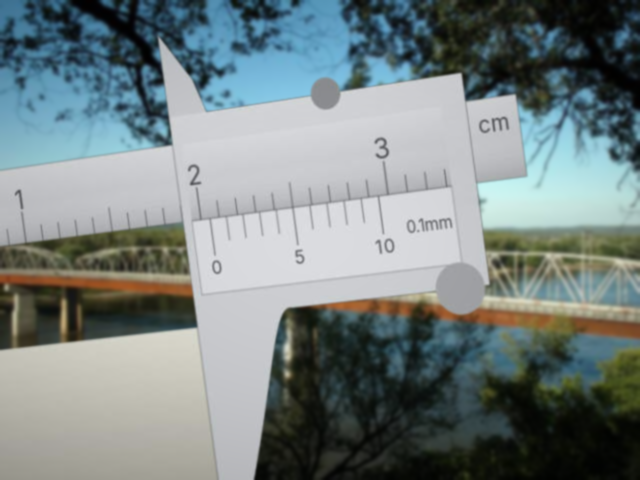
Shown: 20.5; mm
